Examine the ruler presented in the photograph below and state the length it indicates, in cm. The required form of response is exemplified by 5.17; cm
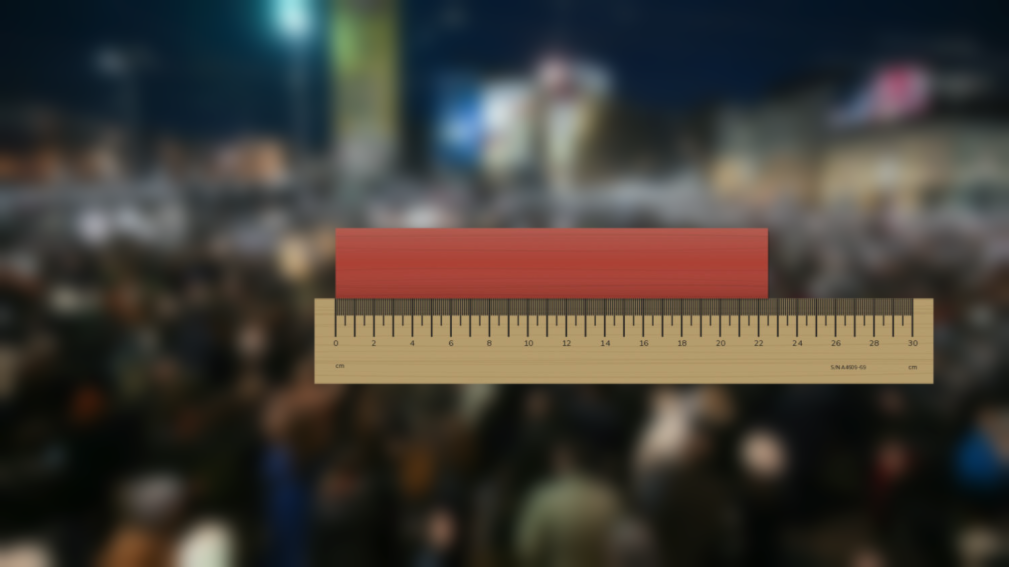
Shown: 22.5; cm
